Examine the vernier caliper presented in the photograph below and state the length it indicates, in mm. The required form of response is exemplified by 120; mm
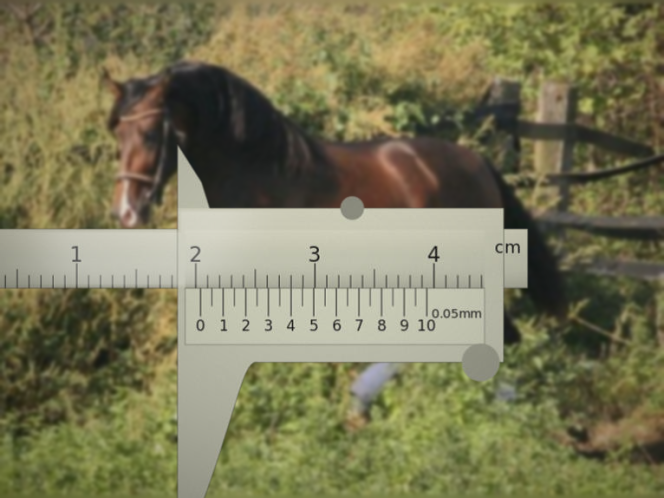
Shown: 20.4; mm
